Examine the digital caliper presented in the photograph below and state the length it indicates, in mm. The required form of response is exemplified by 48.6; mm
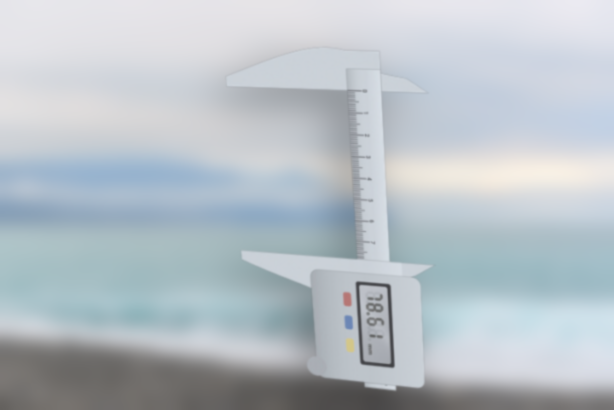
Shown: 78.61; mm
